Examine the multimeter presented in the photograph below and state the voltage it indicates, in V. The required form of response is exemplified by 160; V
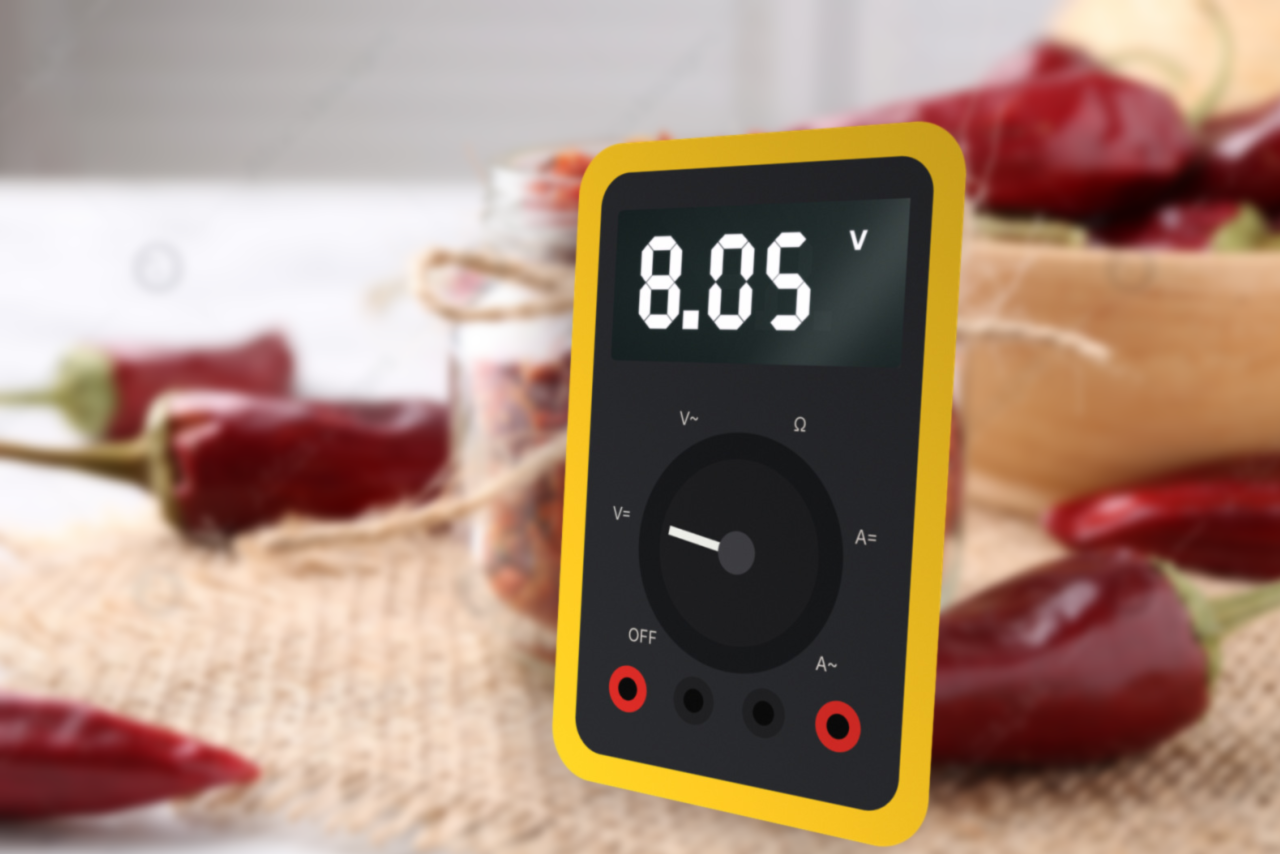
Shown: 8.05; V
